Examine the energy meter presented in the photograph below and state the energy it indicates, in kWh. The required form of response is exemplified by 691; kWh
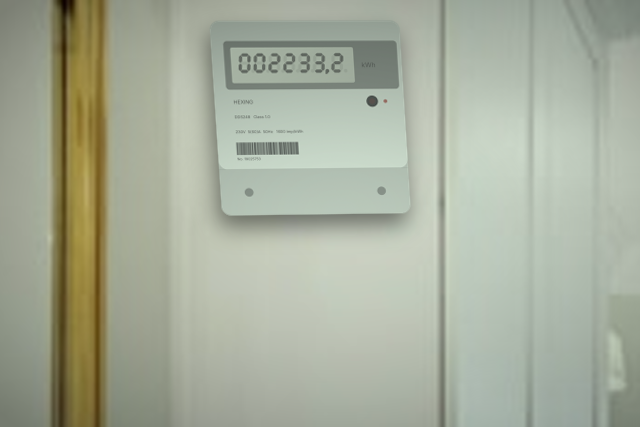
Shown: 2233.2; kWh
